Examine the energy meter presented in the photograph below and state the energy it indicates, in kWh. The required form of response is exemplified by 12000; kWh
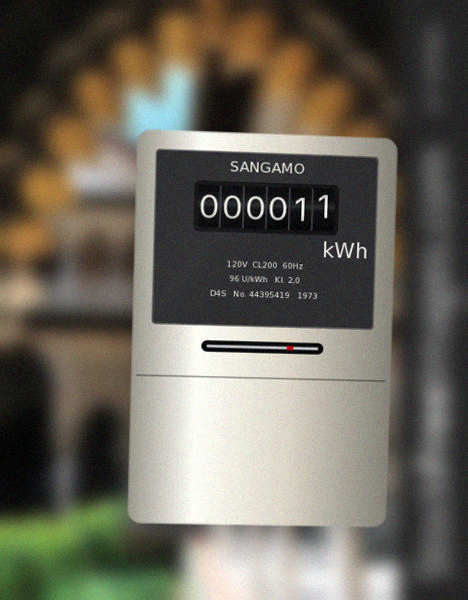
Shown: 11; kWh
